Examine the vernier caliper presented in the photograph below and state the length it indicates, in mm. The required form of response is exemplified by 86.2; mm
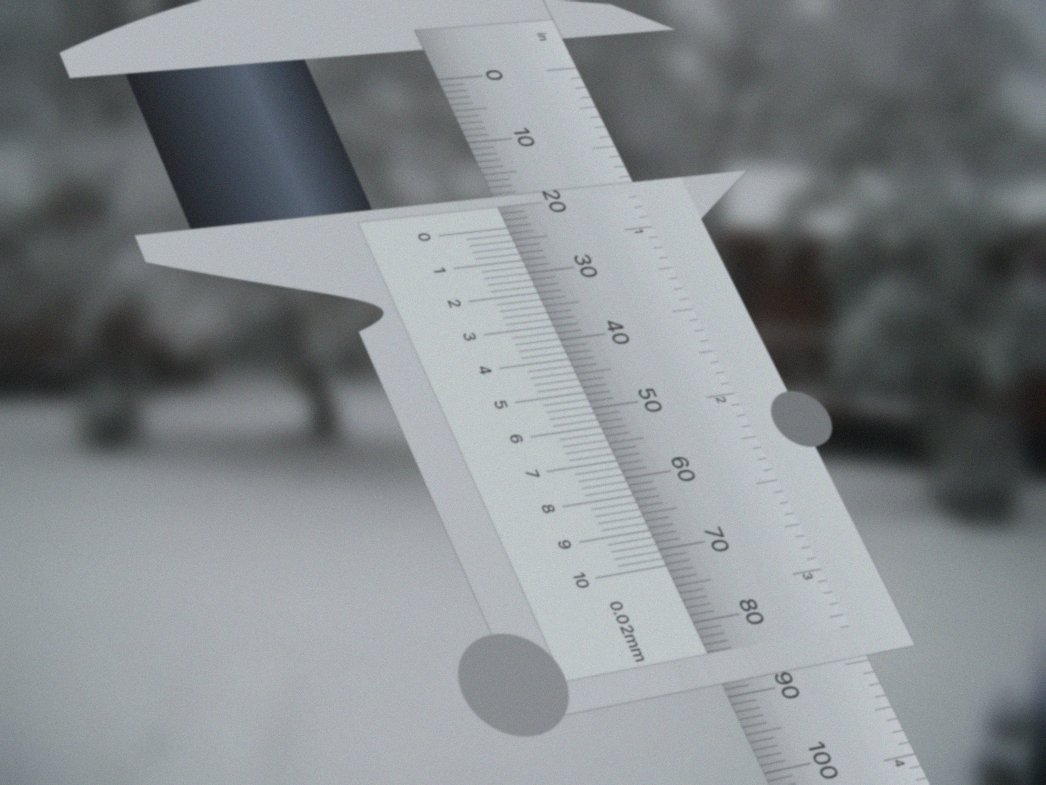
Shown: 23.2; mm
